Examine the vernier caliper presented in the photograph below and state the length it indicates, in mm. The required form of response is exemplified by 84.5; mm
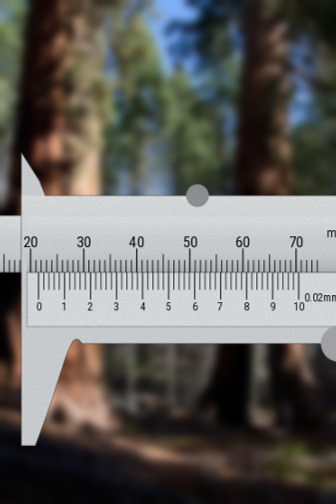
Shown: 21.5; mm
